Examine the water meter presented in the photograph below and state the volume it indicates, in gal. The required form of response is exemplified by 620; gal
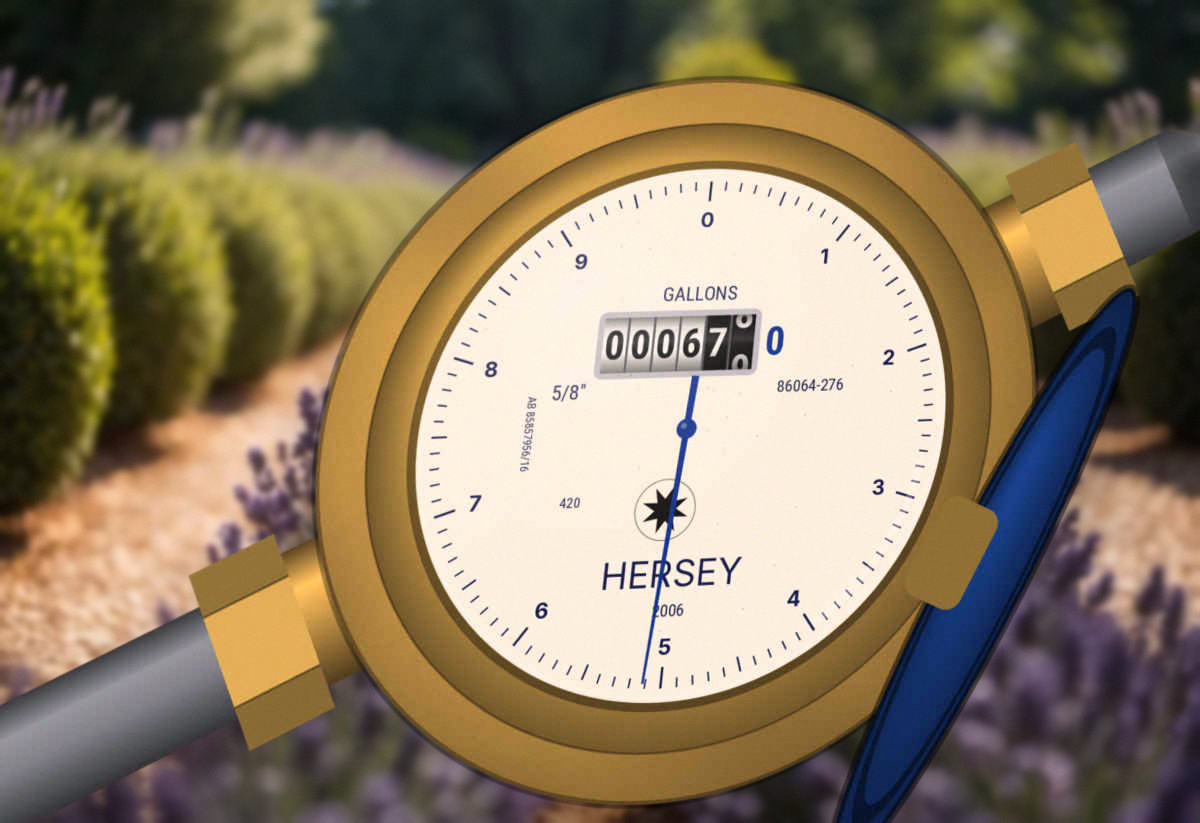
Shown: 6785.1; gal
